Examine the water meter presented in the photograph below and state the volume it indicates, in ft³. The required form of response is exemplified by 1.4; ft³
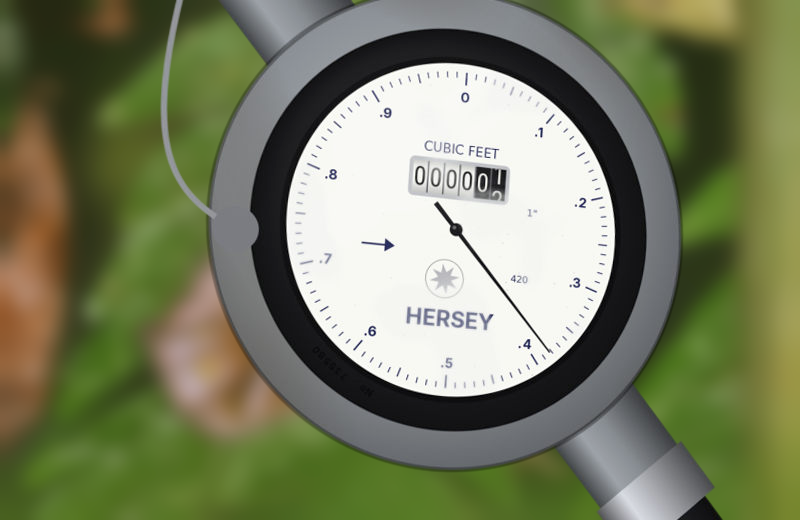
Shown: 1.38; ft³
